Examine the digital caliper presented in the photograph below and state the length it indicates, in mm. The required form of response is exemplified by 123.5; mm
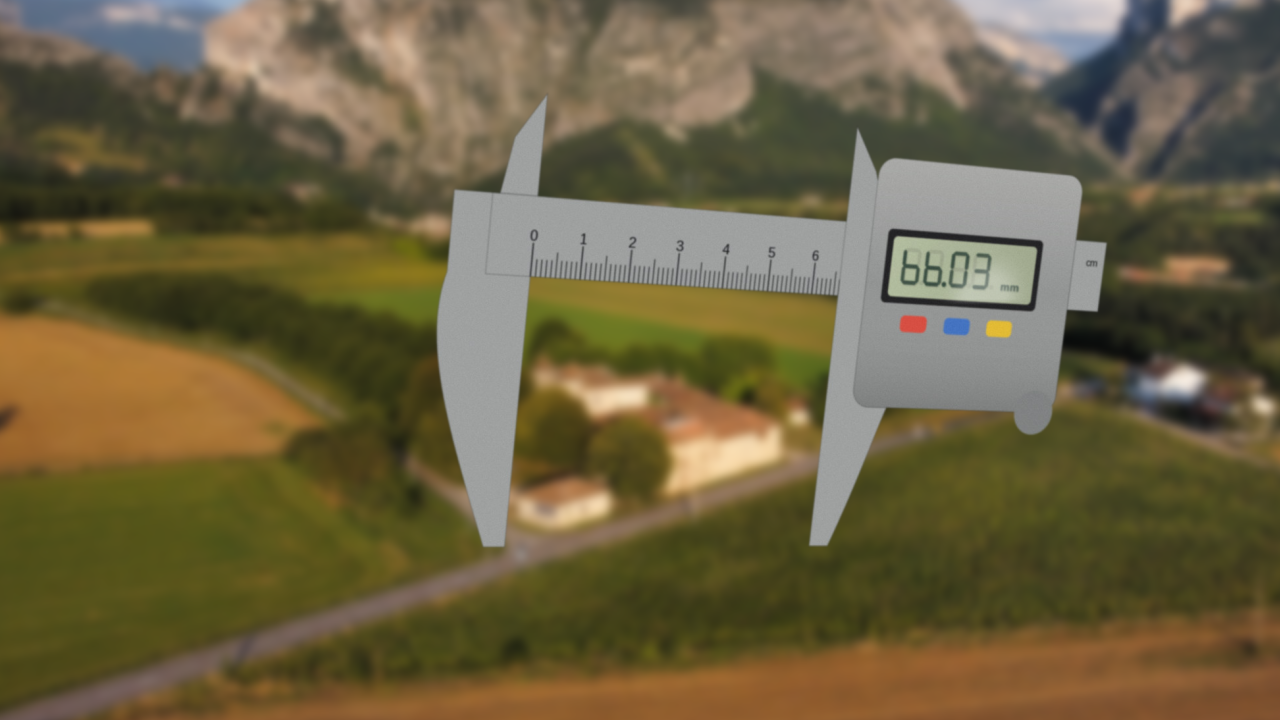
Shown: 66.03; mm
